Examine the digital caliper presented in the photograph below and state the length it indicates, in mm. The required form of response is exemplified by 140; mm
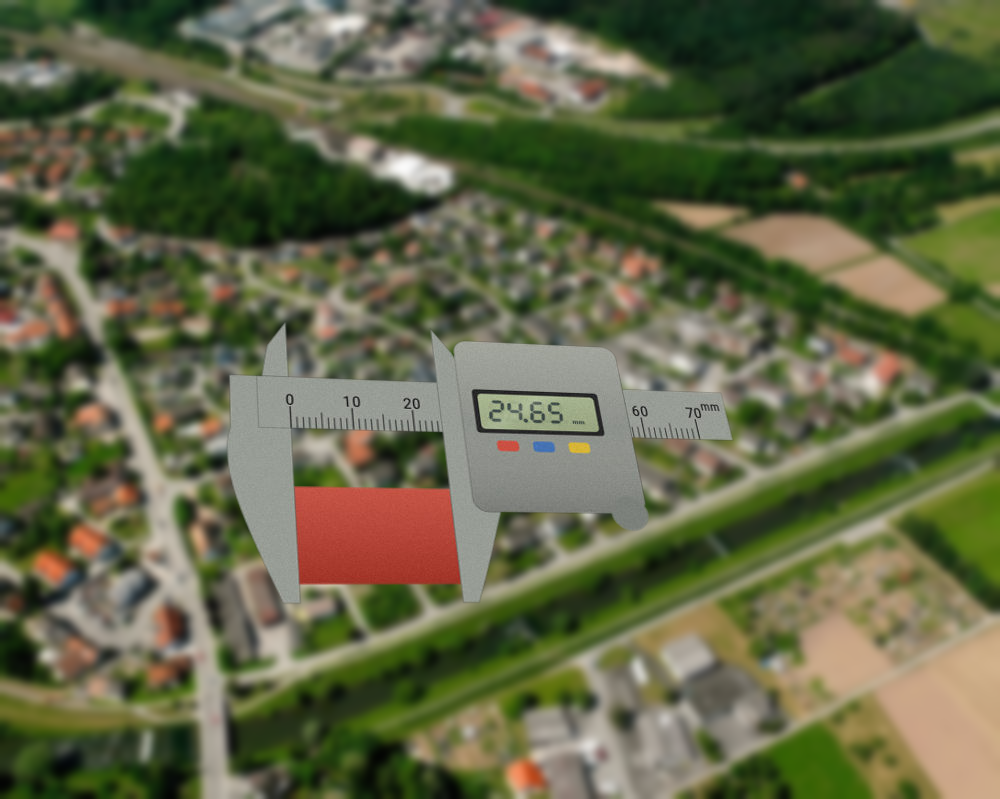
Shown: 24.65; mm
